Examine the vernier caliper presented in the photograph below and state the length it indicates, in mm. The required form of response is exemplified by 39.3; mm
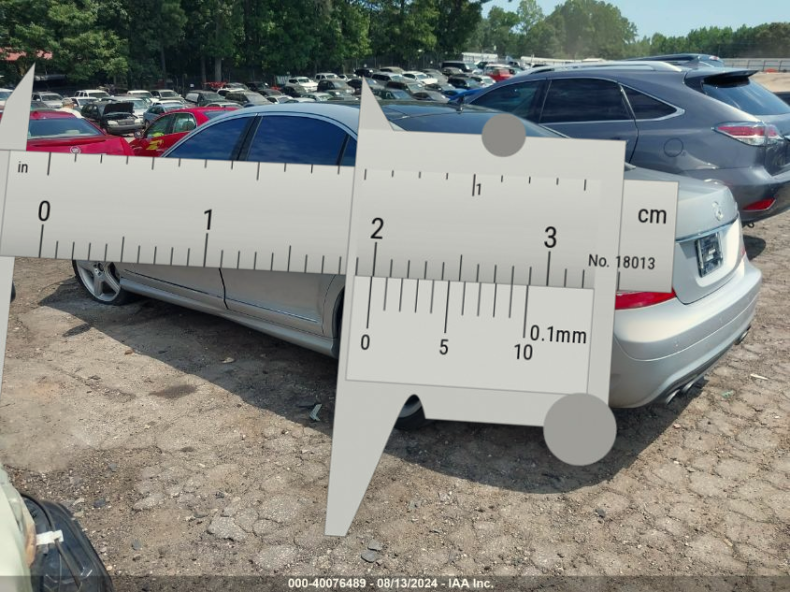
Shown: 19.9; mm
